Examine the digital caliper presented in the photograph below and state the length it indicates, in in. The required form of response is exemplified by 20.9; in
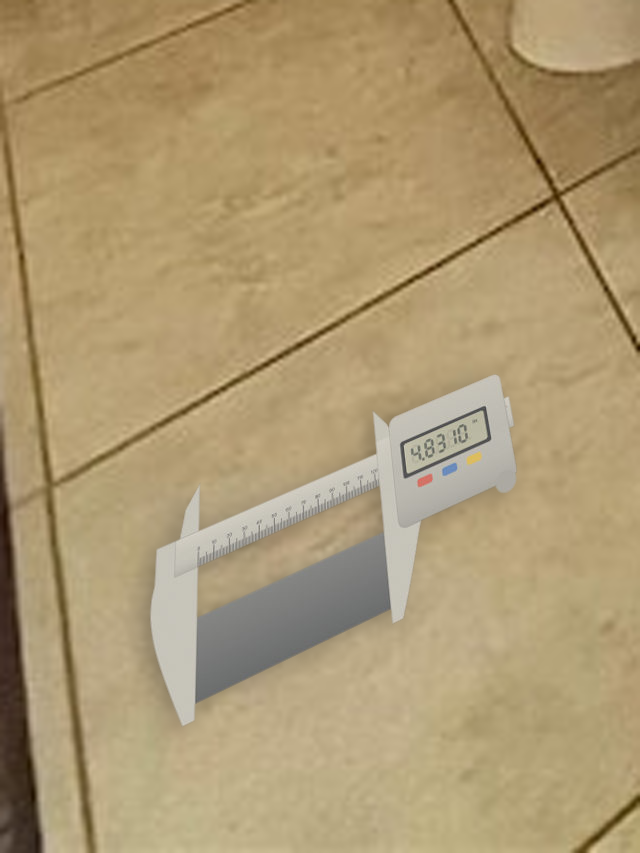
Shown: 4.8310; in
